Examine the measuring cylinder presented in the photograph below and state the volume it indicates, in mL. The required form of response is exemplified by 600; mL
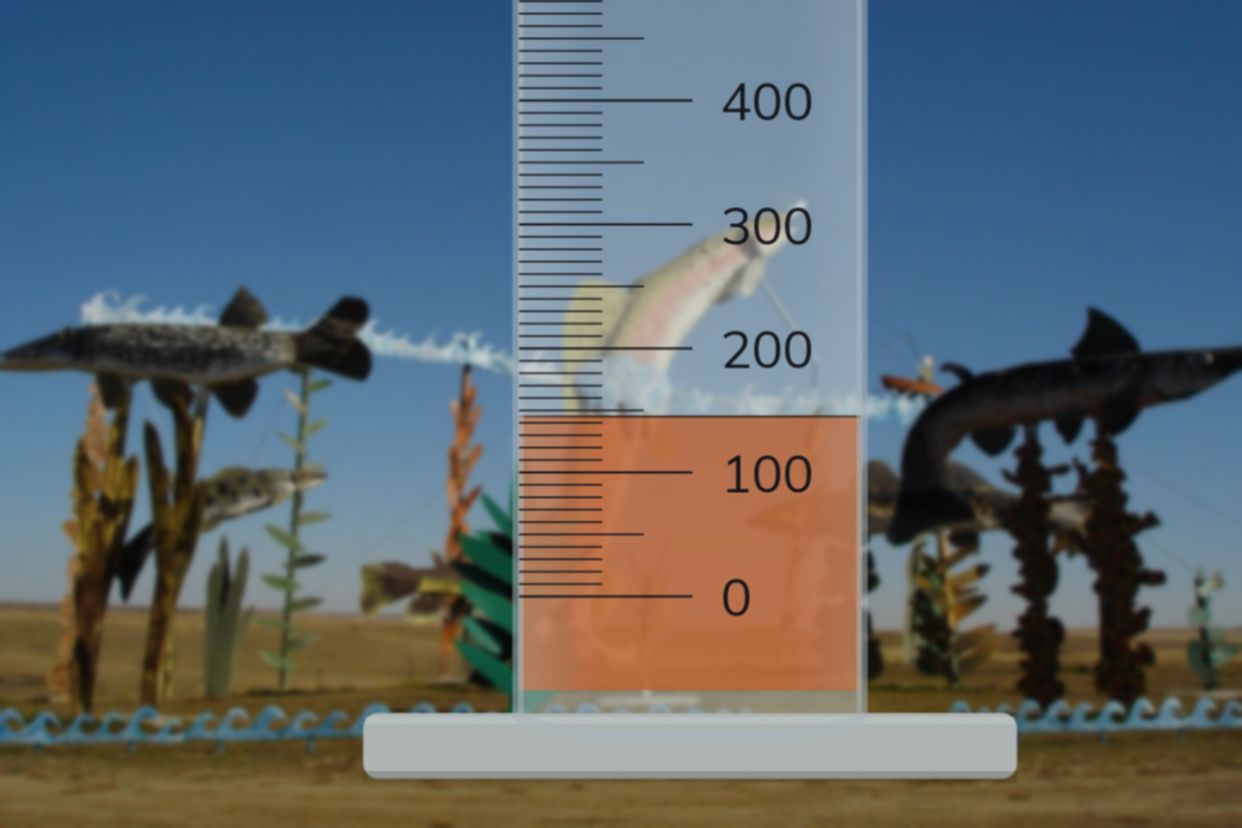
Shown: 145; mL
